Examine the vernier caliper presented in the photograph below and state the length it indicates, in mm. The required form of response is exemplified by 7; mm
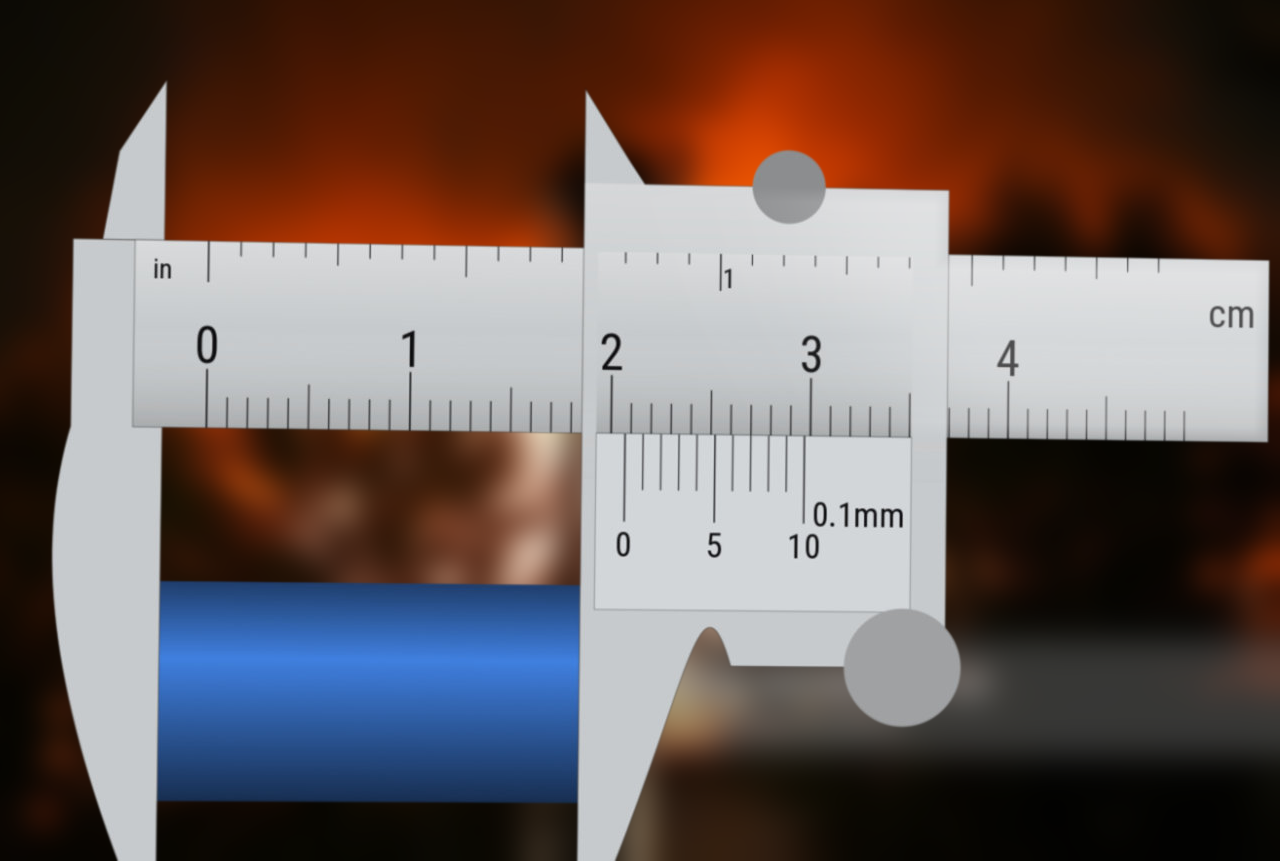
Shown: 20.7; mm
